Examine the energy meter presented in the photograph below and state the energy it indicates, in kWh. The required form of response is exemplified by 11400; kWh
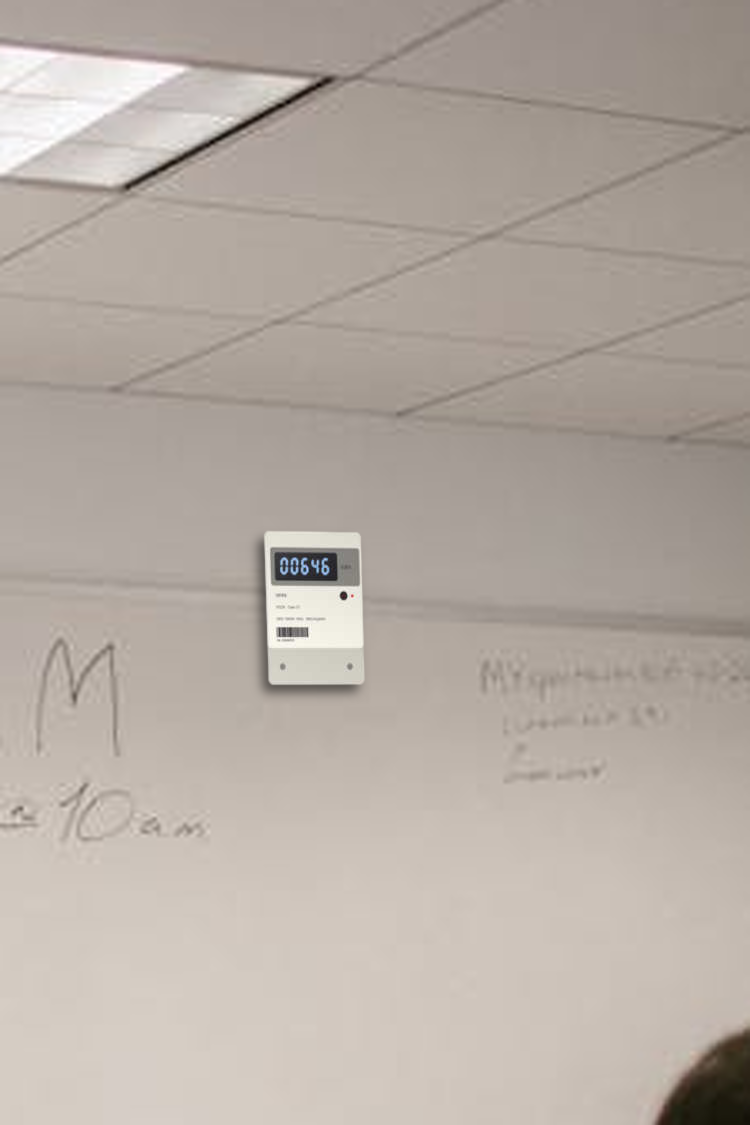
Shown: 646; kWh
